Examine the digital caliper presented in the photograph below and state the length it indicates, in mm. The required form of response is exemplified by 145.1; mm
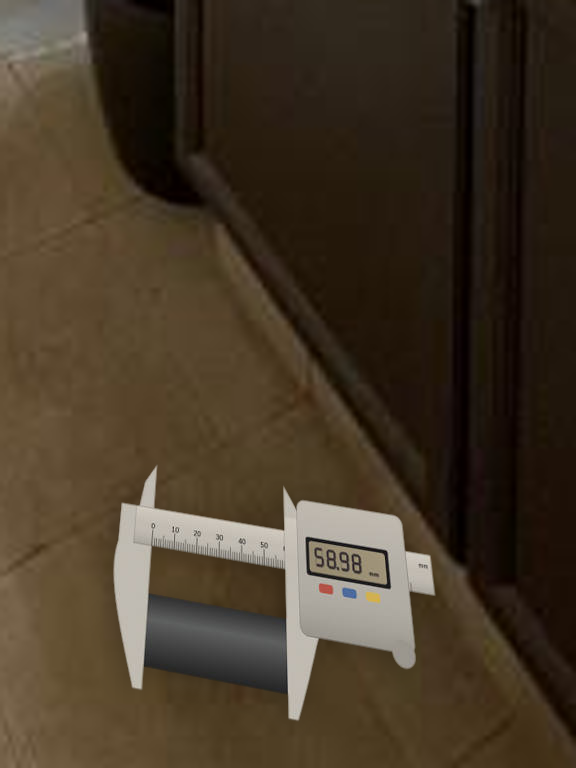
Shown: 58.98; mm
